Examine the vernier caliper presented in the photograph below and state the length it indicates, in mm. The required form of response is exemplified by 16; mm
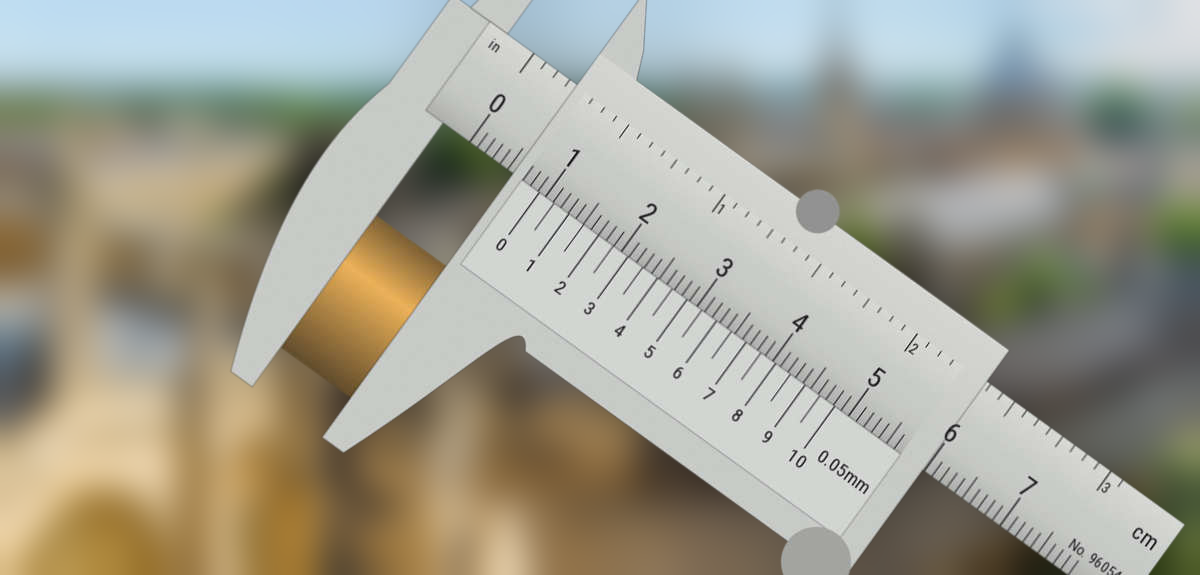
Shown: 9.2; mm
